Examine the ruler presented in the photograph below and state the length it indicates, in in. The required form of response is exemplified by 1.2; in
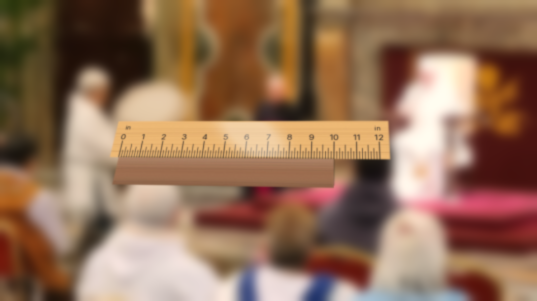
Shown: 10; in
